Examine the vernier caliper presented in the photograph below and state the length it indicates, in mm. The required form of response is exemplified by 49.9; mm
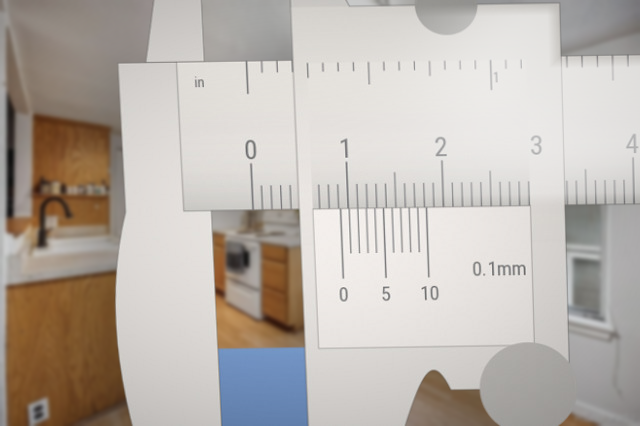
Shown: 9.2; mm
